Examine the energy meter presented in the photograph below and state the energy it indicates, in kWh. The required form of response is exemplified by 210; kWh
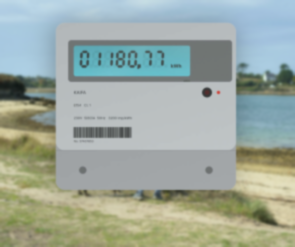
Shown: 1180.77; kWh
